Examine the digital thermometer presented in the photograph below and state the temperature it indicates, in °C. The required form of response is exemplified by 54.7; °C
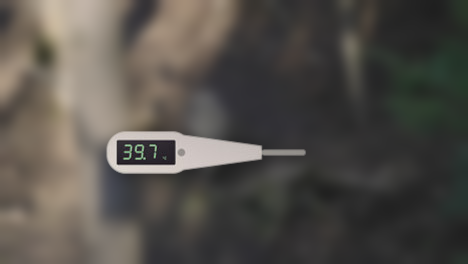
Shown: 39.7; °C
